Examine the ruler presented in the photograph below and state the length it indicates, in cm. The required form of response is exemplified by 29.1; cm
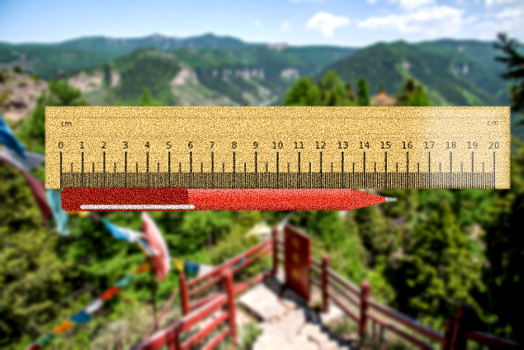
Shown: 15.5; cm
